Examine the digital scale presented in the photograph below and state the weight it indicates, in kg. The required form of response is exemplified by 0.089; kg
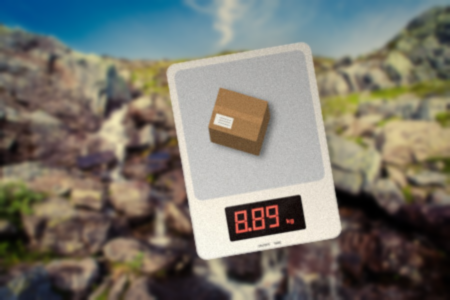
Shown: 8.89; kg
